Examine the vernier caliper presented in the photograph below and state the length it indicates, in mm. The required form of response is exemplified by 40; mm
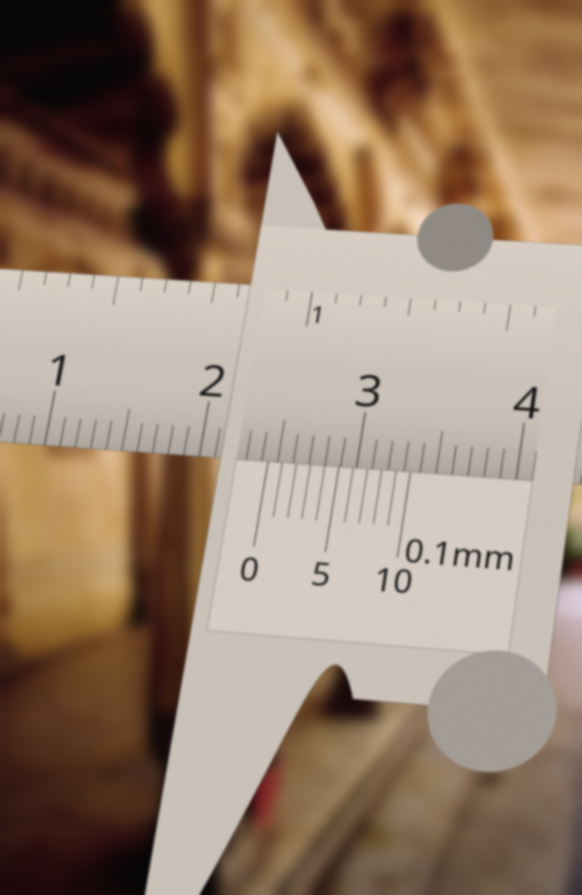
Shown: 24.4; mm
